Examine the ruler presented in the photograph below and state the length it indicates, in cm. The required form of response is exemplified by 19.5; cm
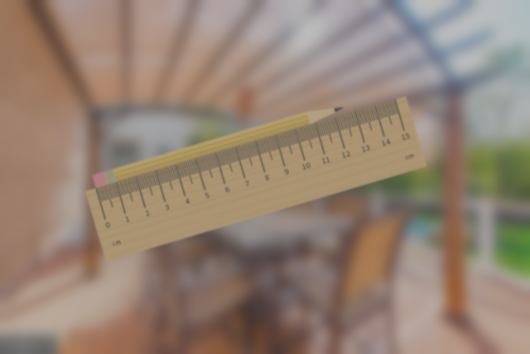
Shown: 12.5; cm
